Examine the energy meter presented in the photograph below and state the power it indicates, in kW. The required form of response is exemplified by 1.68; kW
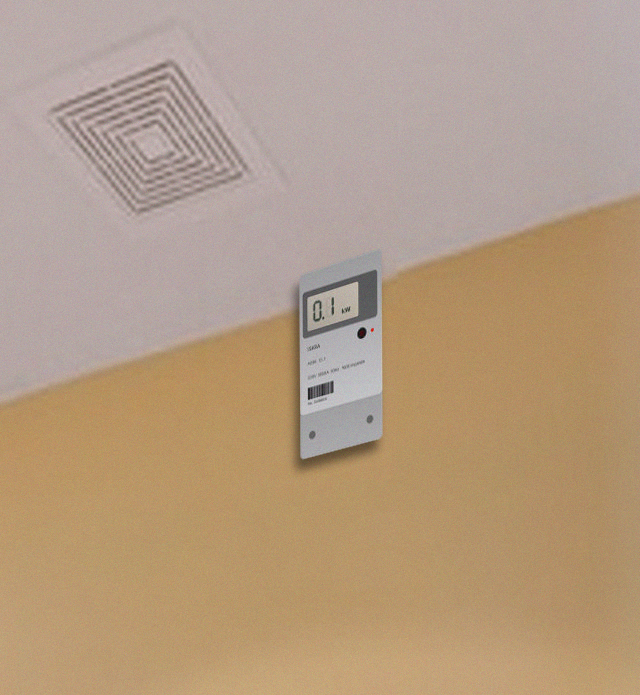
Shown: 0.1; kW
